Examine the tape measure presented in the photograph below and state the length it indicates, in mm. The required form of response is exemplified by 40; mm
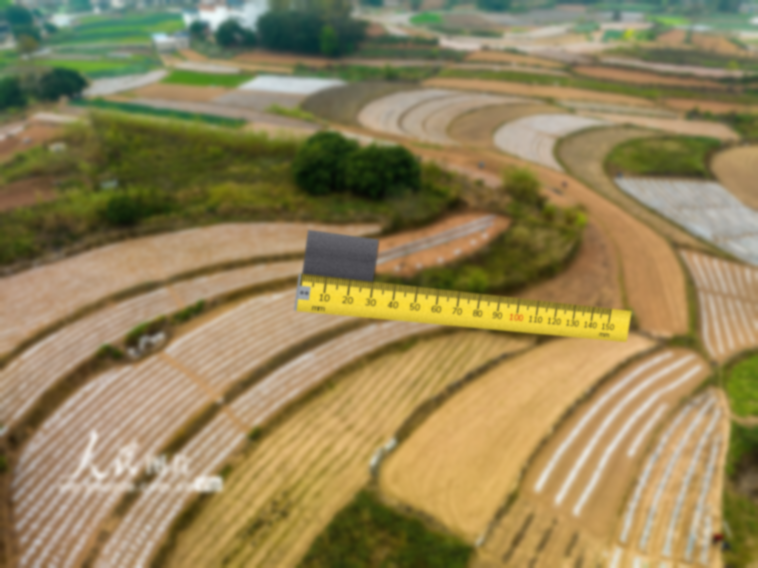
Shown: 30; mm
